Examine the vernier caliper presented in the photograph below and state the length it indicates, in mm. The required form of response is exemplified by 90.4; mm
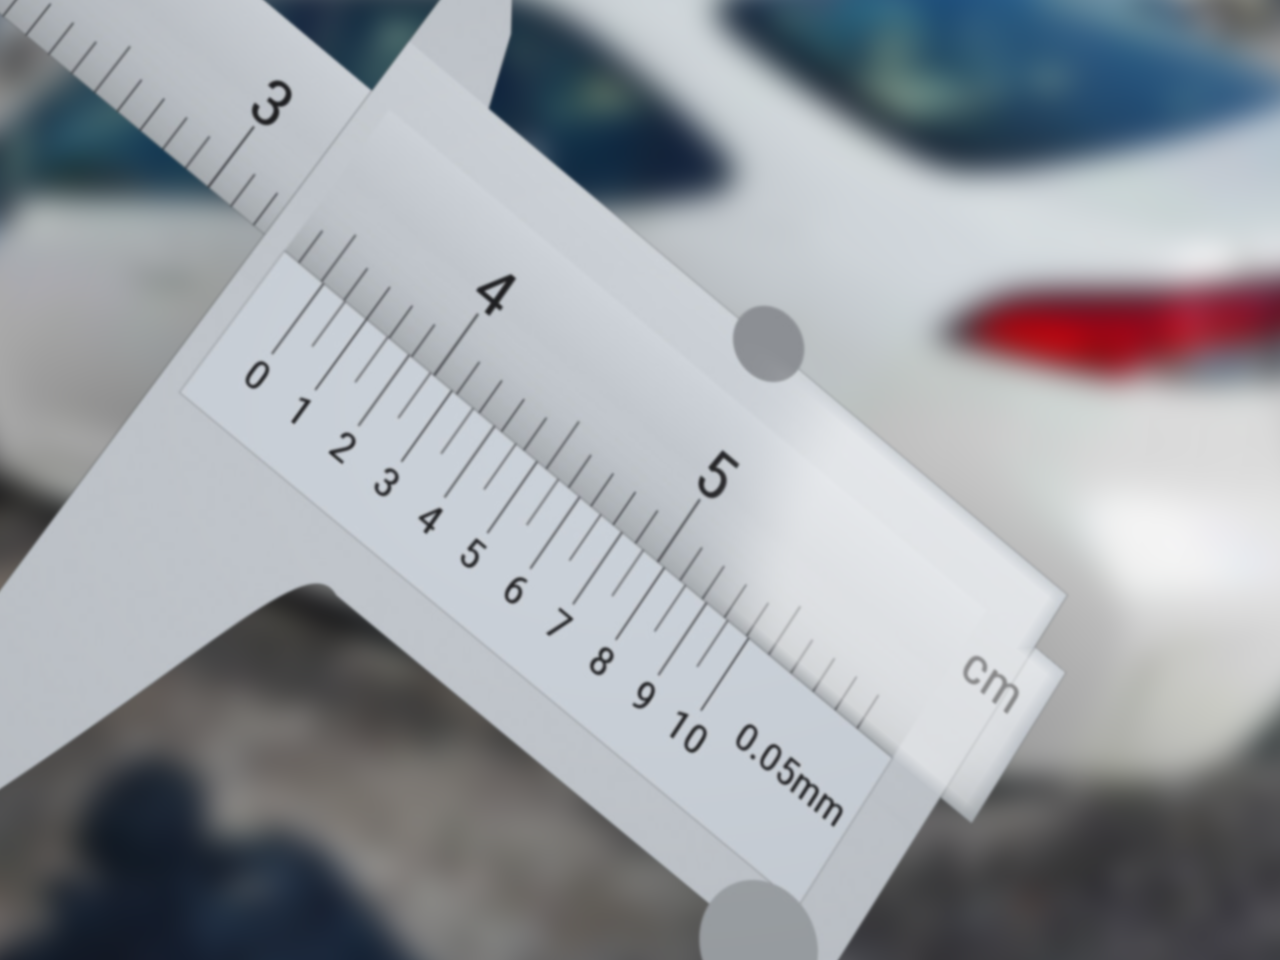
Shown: 35.1; mm
